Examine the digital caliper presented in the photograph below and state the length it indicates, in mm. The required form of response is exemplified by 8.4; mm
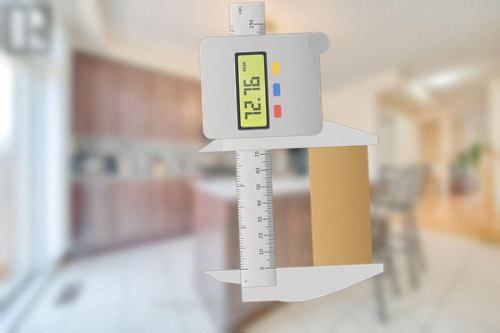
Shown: 72.76; mm
